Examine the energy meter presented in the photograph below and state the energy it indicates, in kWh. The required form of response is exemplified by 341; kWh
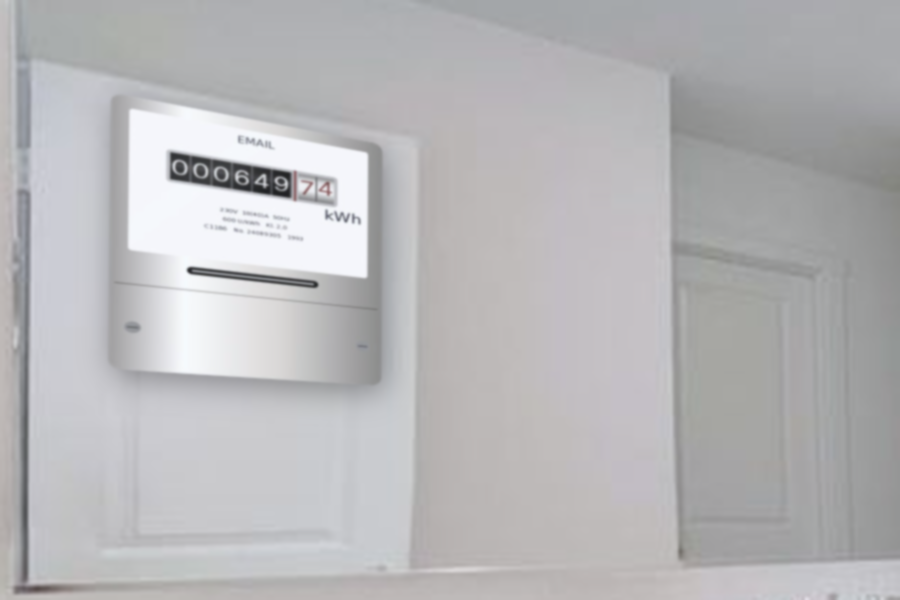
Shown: 649.74; kWh
